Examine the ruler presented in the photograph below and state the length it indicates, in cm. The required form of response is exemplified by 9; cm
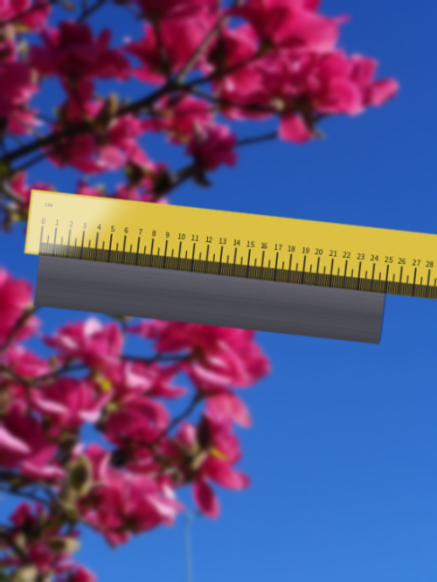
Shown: 25; cm
